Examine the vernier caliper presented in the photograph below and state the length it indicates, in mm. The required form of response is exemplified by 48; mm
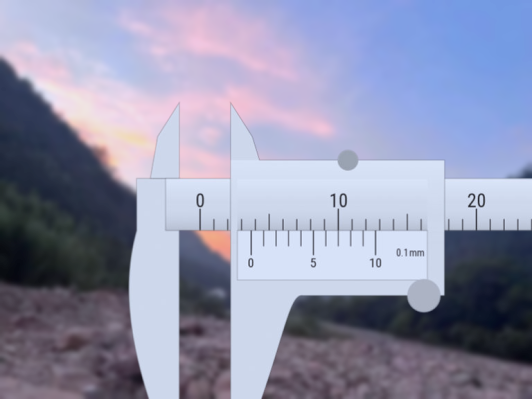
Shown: 3.7; mm
